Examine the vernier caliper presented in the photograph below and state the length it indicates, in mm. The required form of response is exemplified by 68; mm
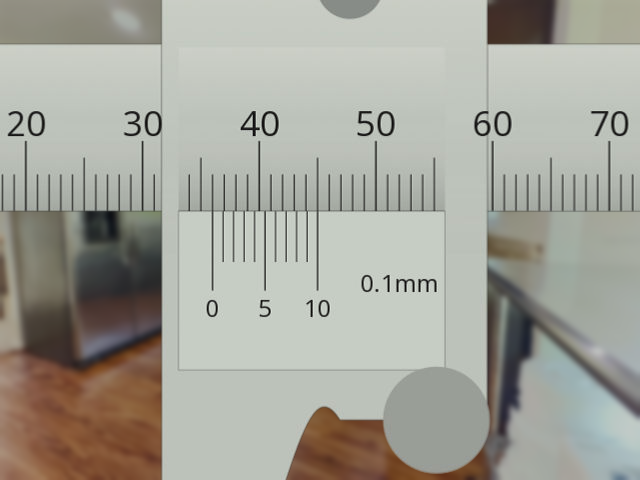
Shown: 36.0; mm
